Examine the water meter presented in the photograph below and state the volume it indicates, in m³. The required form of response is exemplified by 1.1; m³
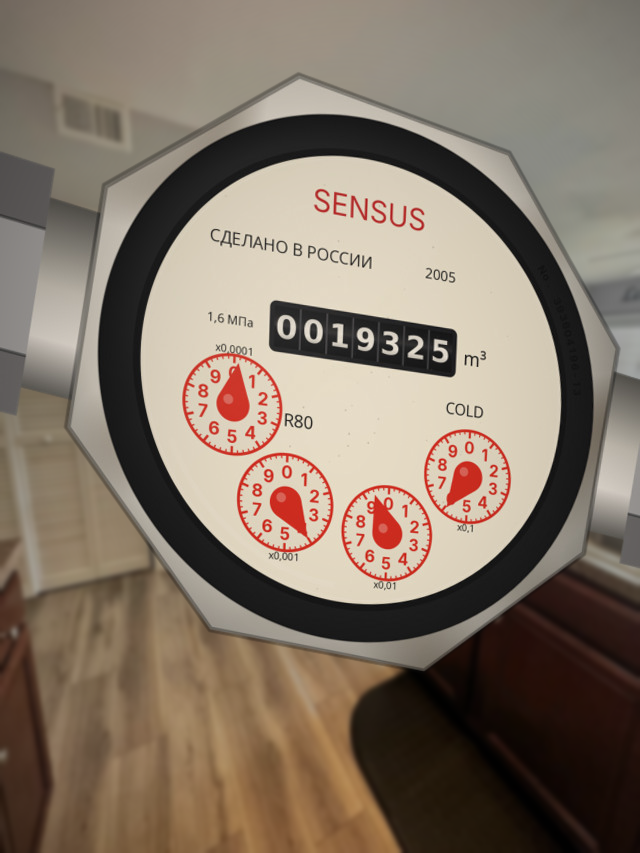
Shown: 19325.5940; m³
